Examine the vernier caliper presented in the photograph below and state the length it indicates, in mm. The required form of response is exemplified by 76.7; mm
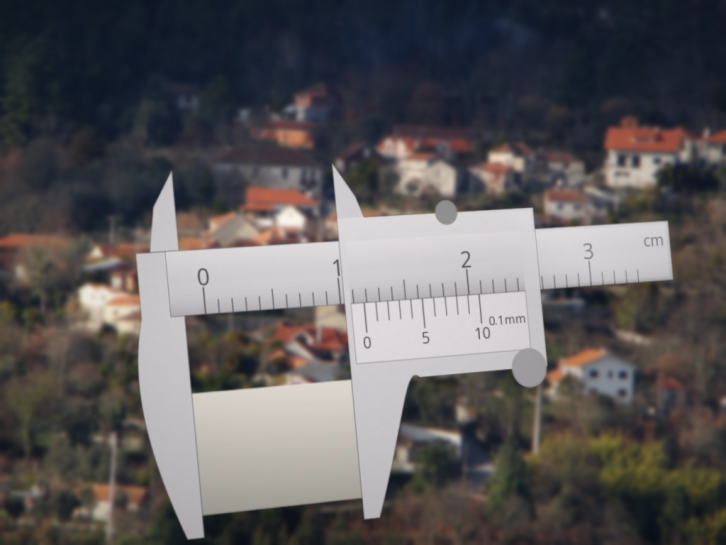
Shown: 11.8; mm
